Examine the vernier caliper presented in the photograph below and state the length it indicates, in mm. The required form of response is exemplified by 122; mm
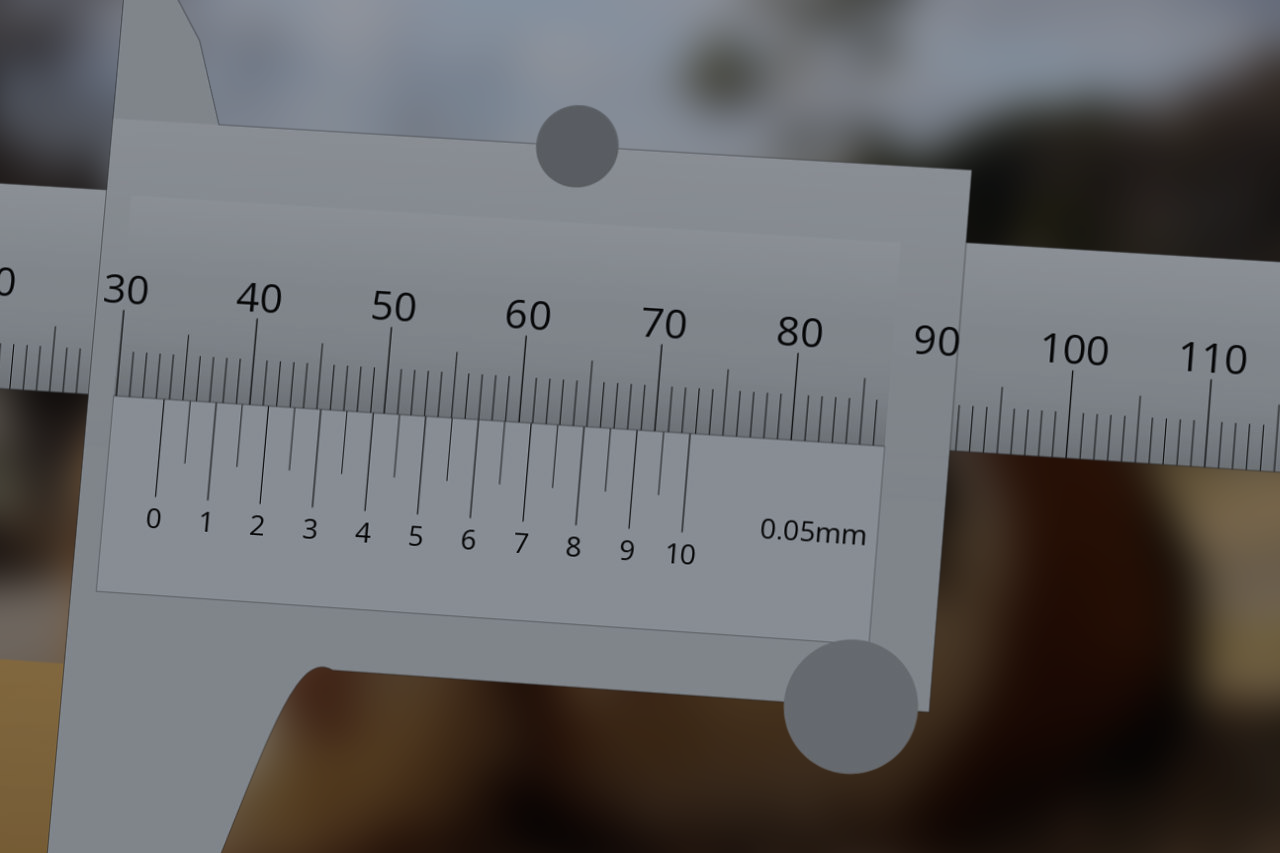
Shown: 33.6; mm
